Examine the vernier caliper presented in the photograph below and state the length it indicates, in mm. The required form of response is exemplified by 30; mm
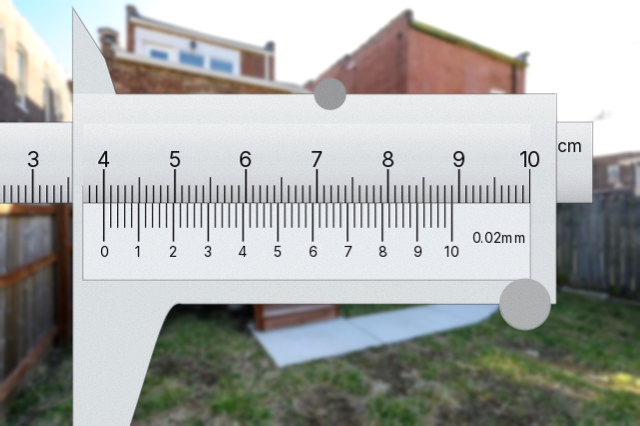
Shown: 40.0; mm
